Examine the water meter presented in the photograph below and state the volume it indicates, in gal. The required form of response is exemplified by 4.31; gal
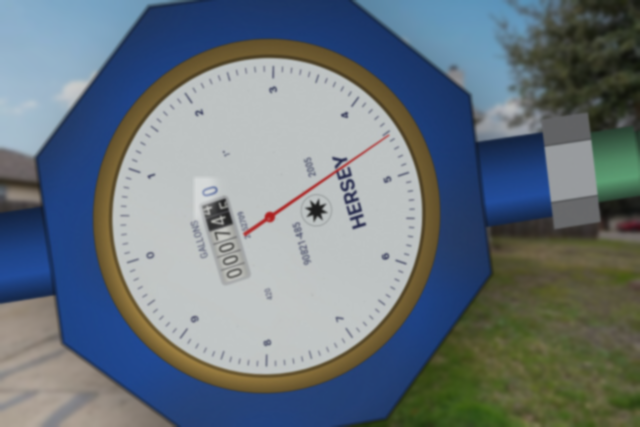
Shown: 7444.5; gal
